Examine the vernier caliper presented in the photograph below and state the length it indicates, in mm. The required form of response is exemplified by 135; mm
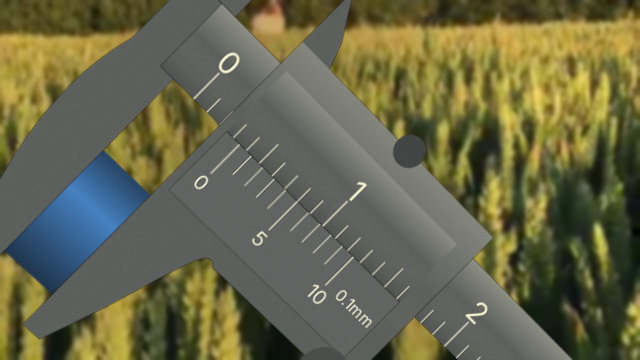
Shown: 3.5; mm
